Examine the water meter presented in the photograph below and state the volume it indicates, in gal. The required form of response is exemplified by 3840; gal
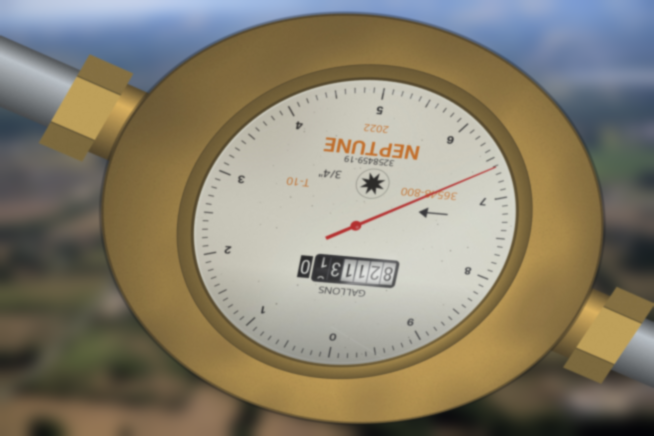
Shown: 8211306.6; gal
